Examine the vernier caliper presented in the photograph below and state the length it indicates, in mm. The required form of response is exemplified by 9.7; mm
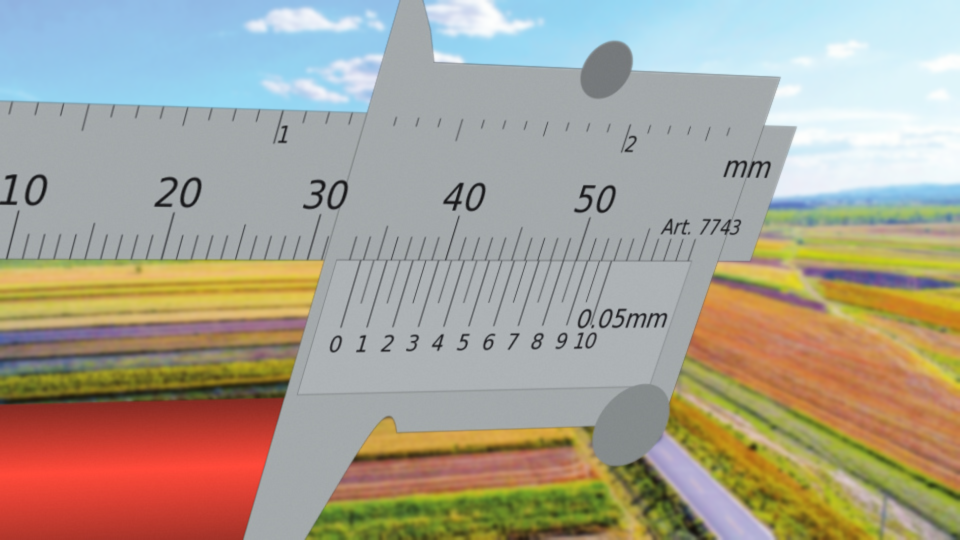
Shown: 33.8; mm
